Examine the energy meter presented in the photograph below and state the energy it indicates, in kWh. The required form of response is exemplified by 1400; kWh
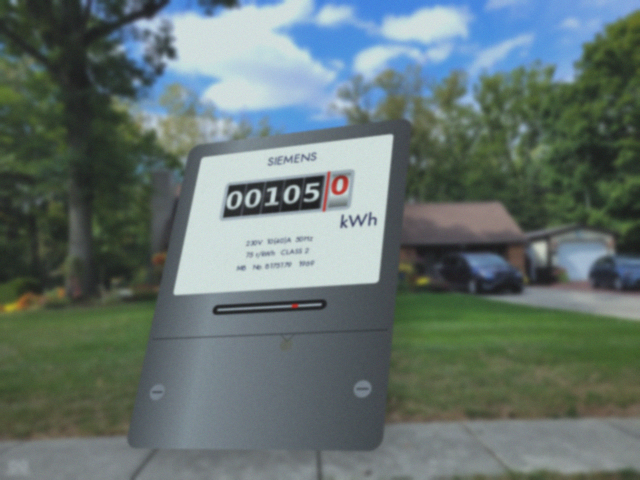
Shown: 105.0; kWh
